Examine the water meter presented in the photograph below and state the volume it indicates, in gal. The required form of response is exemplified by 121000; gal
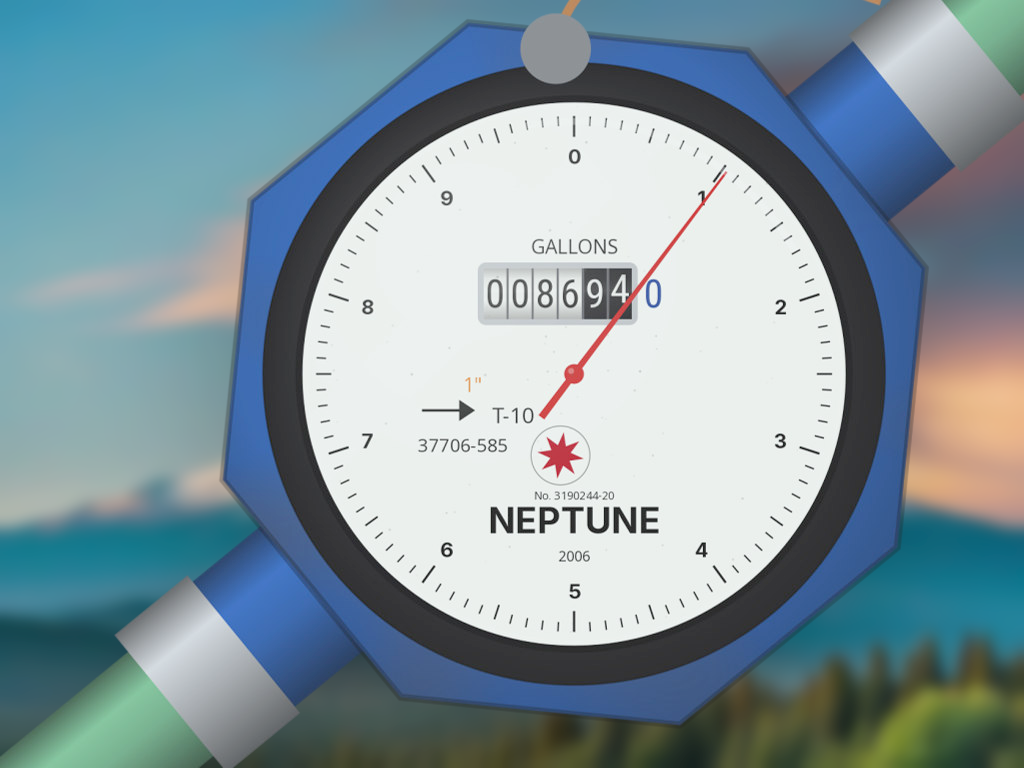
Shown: 86941.0; gal
